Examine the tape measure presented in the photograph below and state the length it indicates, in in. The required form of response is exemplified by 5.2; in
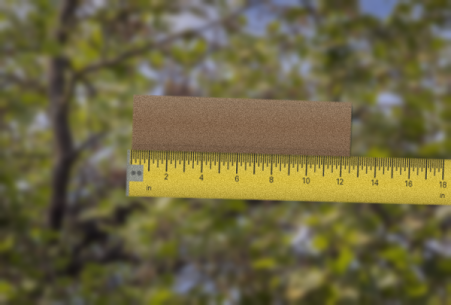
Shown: 12.5; in
